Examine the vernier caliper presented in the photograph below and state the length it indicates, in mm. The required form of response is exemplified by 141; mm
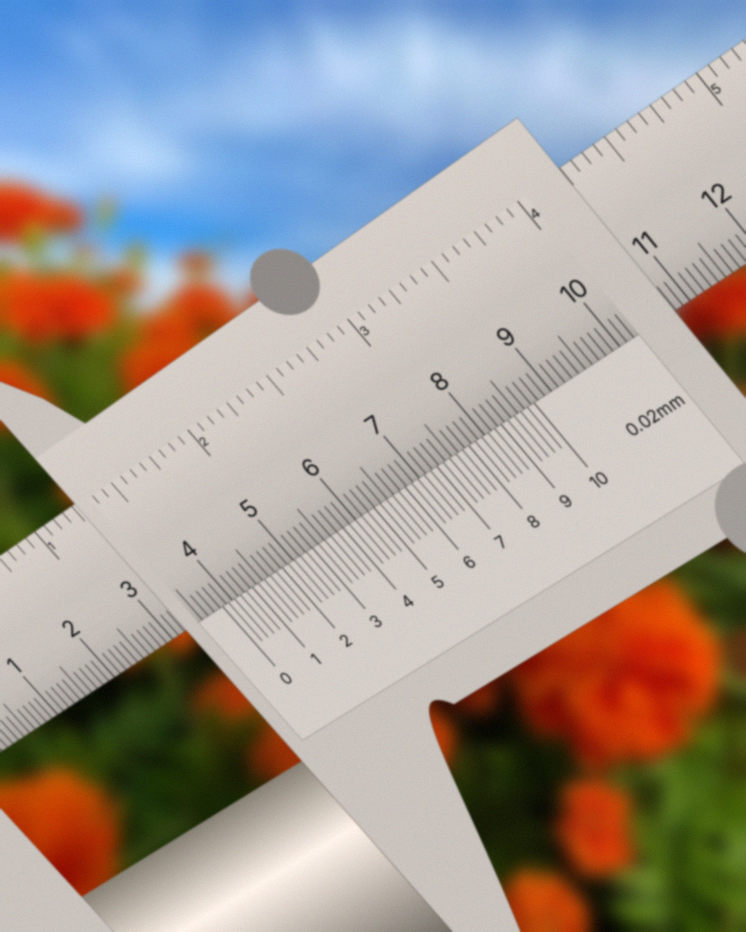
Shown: 38.4; mm
